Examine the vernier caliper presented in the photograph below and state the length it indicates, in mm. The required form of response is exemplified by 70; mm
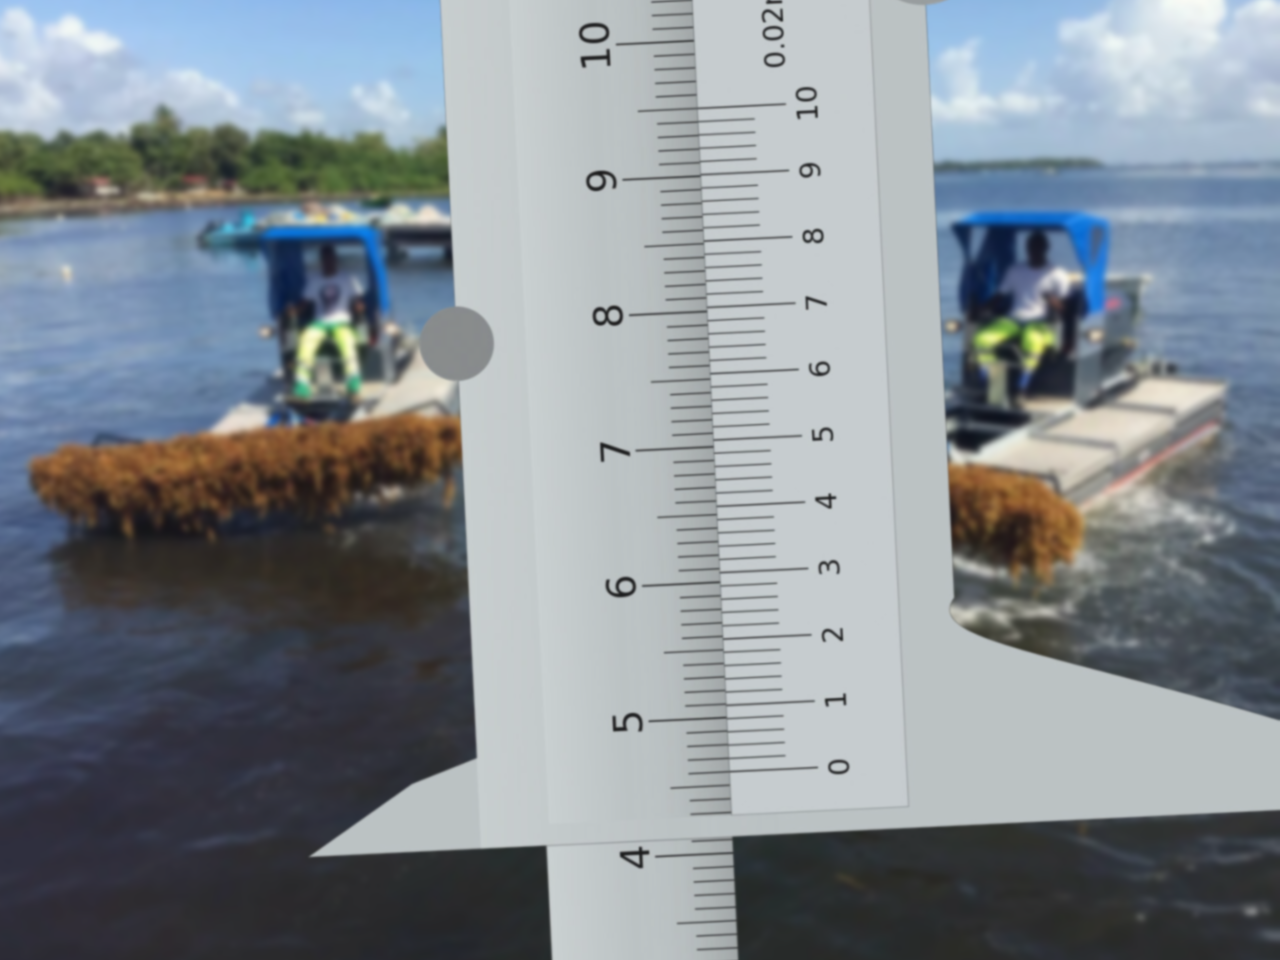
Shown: 46.0; mm
